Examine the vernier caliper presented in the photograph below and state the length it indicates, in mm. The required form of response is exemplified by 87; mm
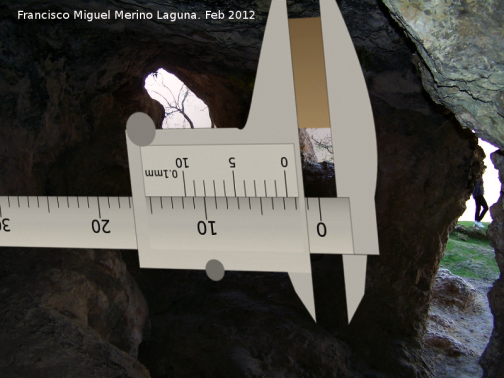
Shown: 2.7; mm
